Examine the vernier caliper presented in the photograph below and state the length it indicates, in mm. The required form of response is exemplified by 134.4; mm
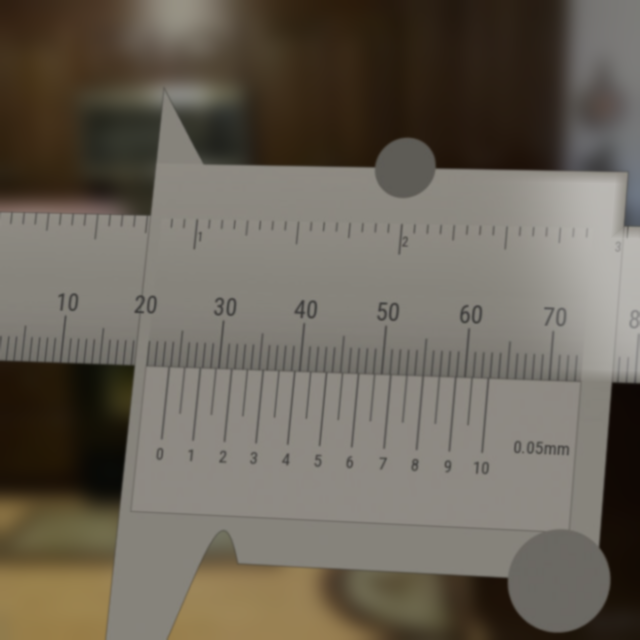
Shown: 23.8; mm
